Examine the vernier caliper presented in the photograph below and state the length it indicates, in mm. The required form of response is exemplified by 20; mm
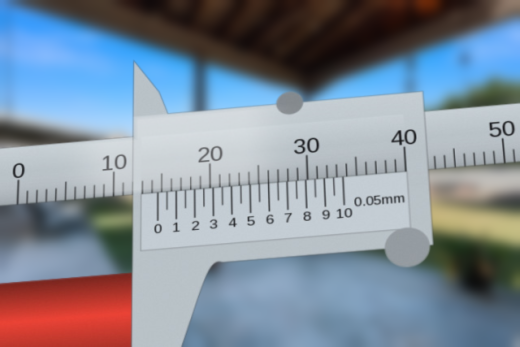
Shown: 14.6; mm
